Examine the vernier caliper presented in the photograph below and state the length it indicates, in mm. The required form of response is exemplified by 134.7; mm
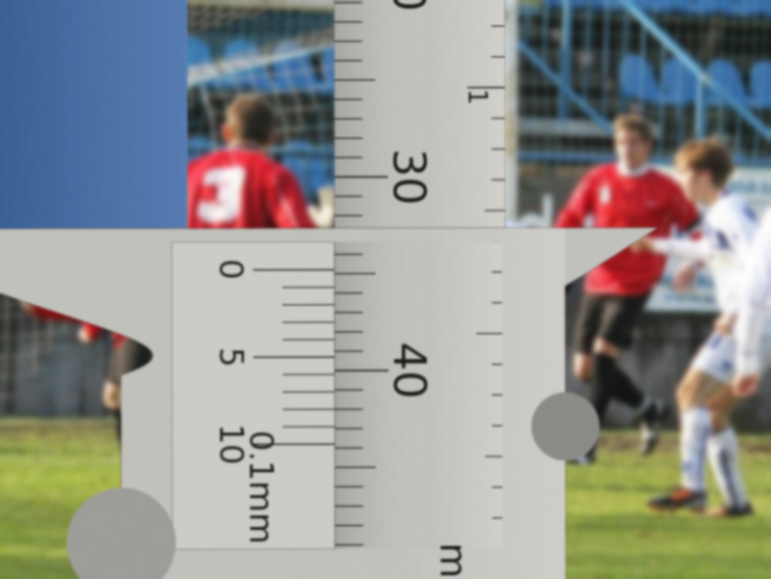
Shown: 34.8; mm
